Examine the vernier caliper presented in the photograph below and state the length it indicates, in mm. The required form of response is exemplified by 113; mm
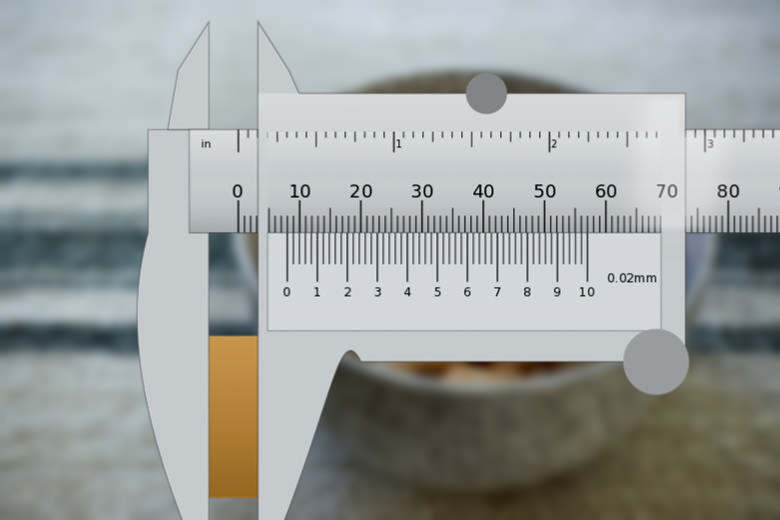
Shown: 8.0; mm
